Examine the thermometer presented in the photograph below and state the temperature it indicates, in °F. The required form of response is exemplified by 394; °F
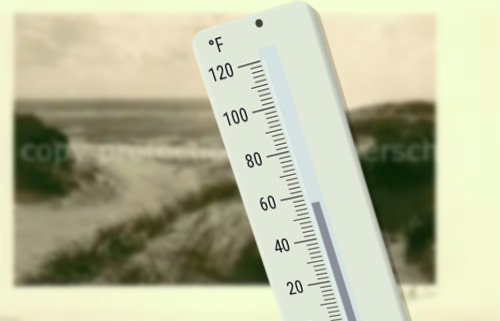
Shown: 56; °F
